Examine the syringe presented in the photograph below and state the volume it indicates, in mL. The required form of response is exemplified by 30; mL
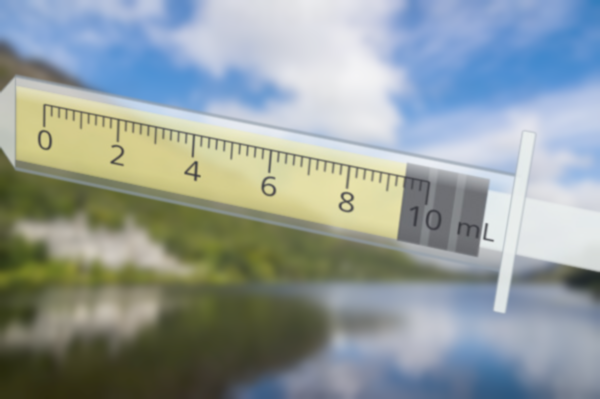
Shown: 9.4; mL
